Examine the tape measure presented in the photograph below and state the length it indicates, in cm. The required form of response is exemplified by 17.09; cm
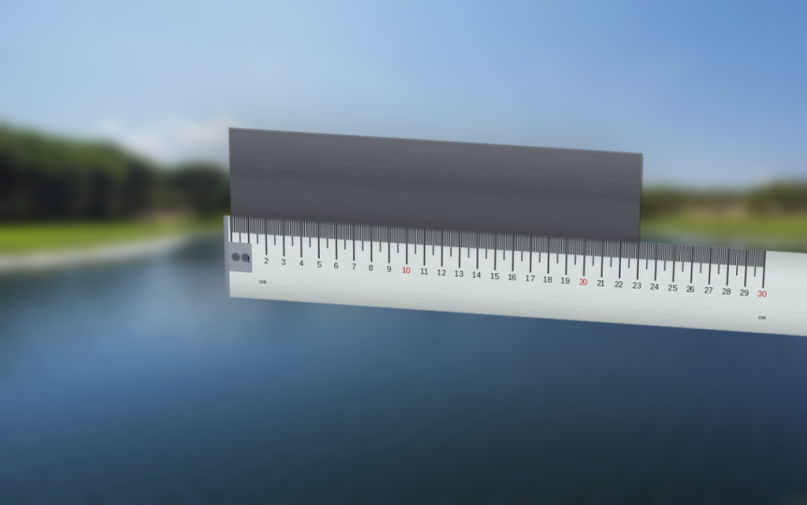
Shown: 23; cm
